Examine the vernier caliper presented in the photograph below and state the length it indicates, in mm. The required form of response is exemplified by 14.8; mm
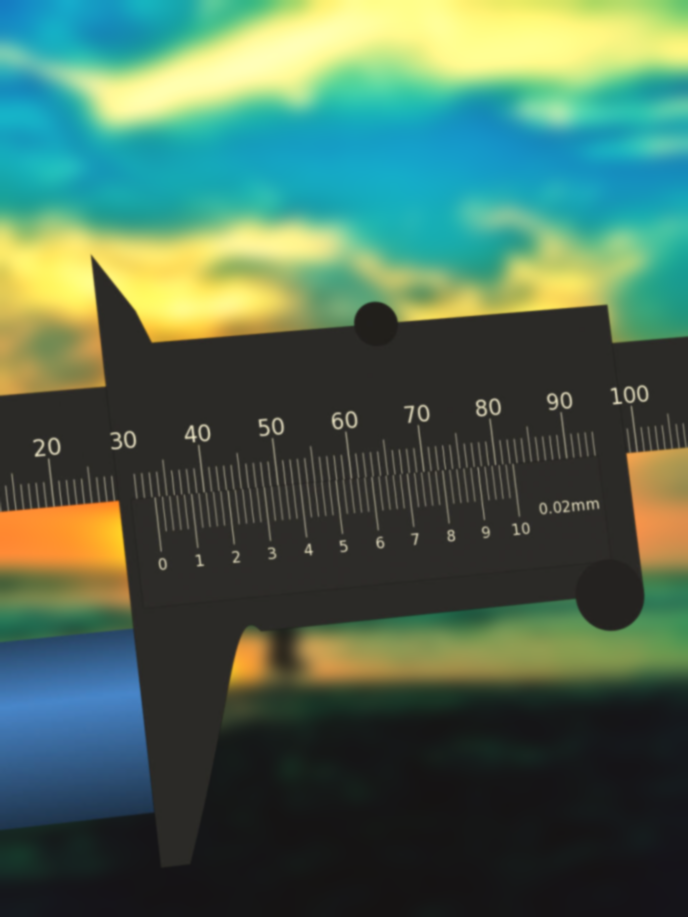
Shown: 33.4; mm
